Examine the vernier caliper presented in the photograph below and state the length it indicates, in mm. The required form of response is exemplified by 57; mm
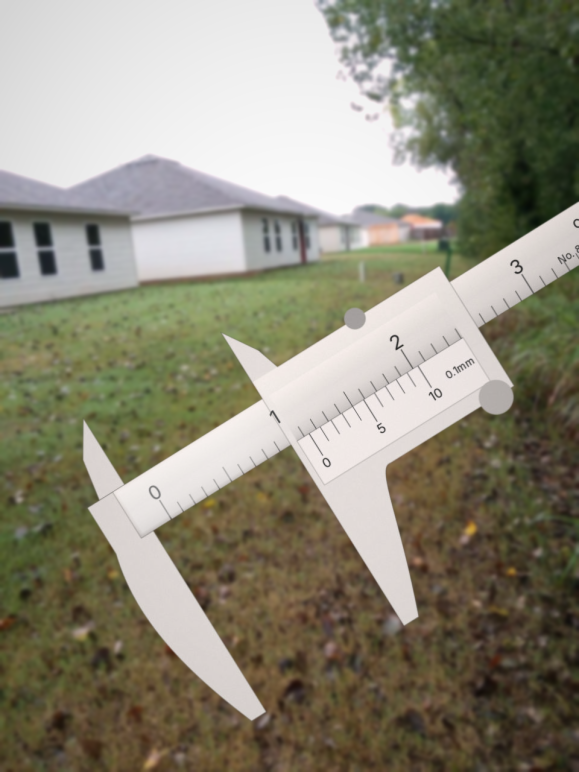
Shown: 11.4; mm
